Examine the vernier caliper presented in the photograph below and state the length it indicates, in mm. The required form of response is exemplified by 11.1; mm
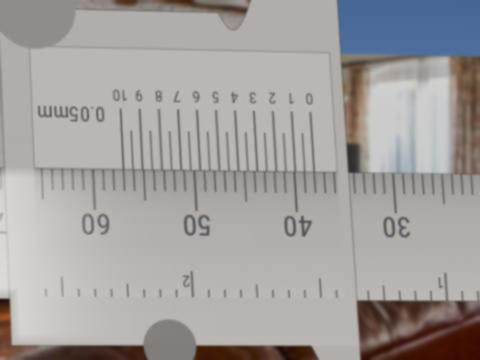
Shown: 38.0; mm
